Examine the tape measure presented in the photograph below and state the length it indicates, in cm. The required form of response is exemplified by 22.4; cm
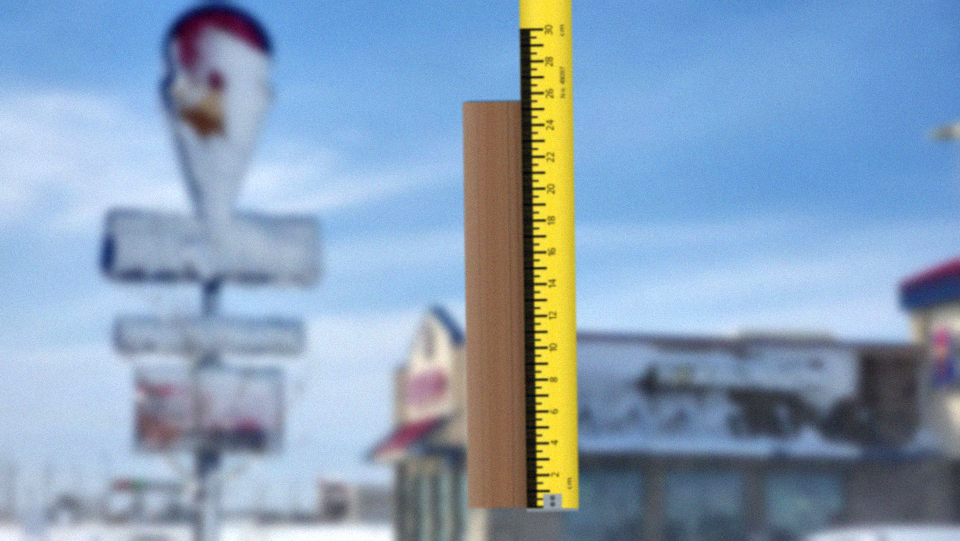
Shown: 25.5; cm
